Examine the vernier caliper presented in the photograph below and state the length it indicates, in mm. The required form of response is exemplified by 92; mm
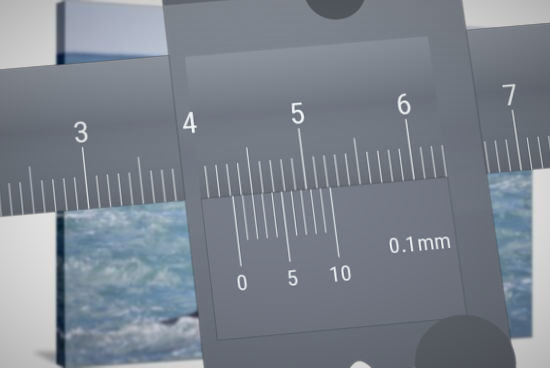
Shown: 43.2; mm
